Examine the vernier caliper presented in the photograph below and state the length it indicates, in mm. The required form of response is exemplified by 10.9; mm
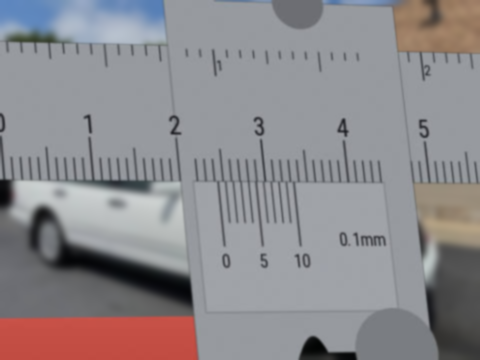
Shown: 24.4; mm
